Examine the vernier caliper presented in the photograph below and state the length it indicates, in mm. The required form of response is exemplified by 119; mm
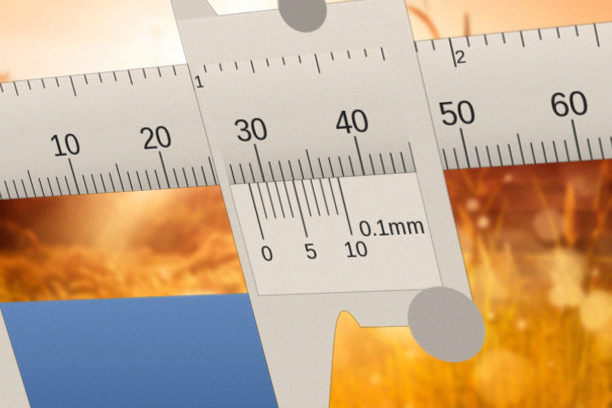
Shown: 28.4; mm
